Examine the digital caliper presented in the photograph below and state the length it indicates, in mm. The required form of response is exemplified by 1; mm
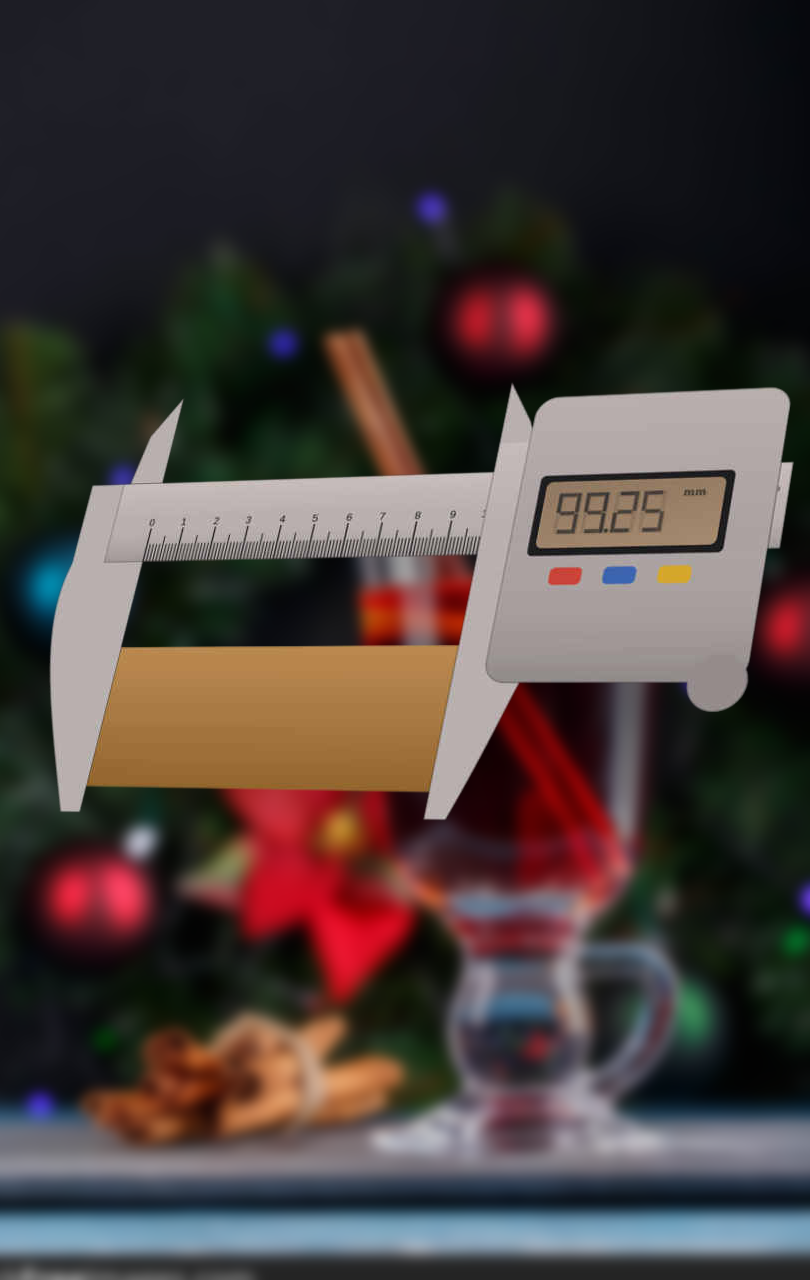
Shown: 99.25; mm
